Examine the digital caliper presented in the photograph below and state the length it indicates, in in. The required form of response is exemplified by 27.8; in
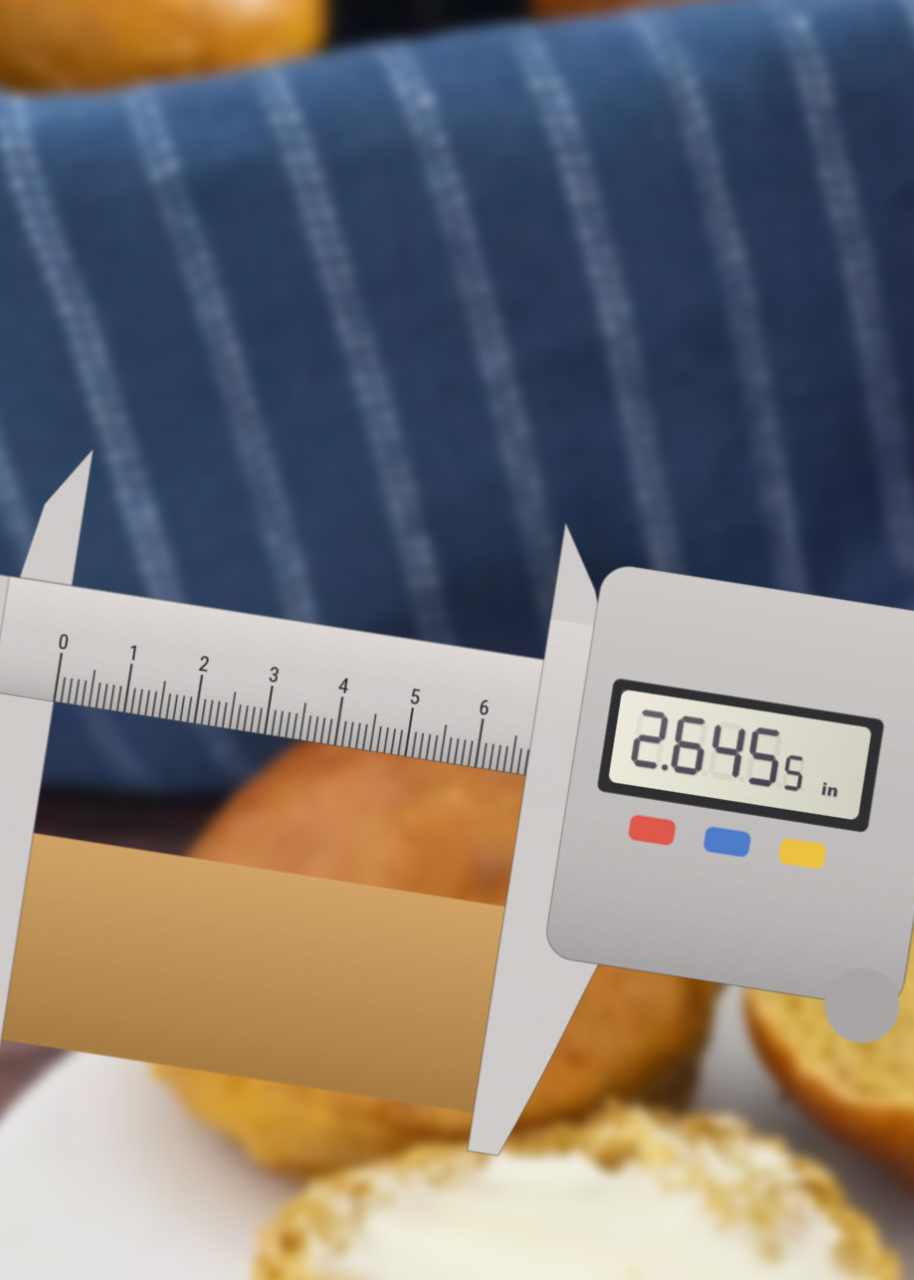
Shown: 2.6455; in
